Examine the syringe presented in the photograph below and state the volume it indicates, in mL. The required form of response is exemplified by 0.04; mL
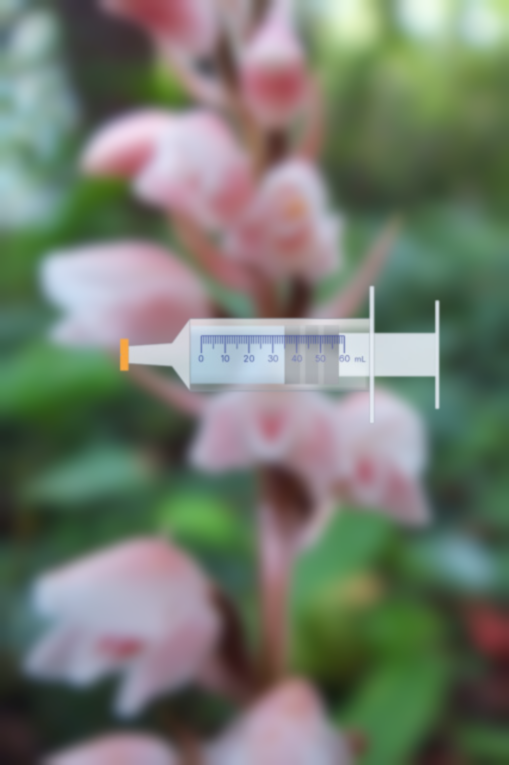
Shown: 35; mL
